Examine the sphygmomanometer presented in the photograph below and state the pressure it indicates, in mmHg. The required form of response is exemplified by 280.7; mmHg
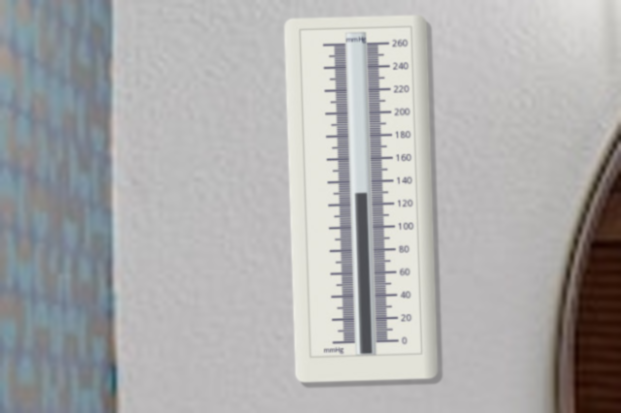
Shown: 130; mmHg
